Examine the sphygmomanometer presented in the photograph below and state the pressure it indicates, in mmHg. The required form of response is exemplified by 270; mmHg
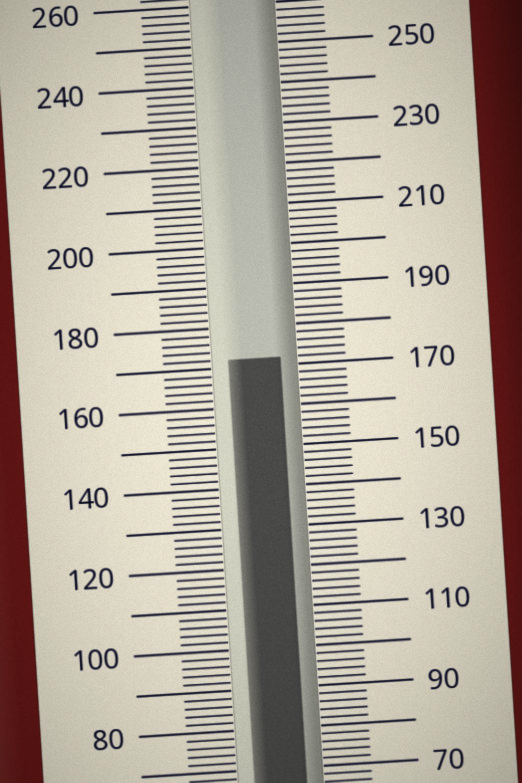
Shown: 172; mmHg
